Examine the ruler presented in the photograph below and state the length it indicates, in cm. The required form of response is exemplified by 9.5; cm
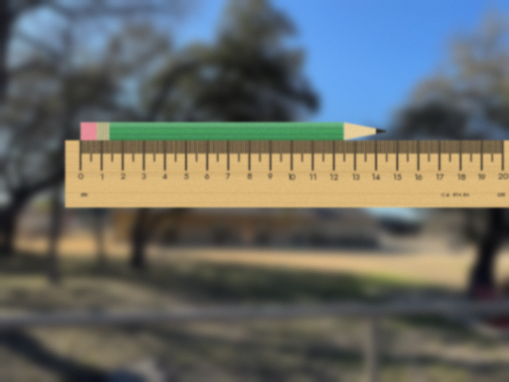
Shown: 14.5; cm
